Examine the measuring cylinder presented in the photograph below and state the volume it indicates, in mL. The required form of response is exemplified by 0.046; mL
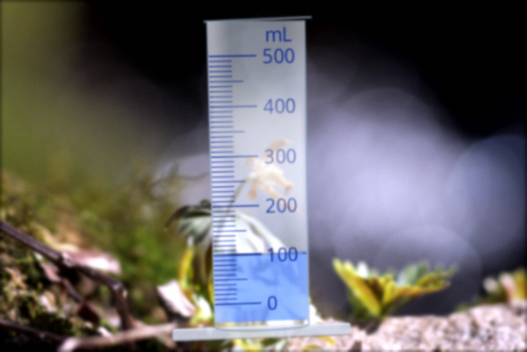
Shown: 100; mL
